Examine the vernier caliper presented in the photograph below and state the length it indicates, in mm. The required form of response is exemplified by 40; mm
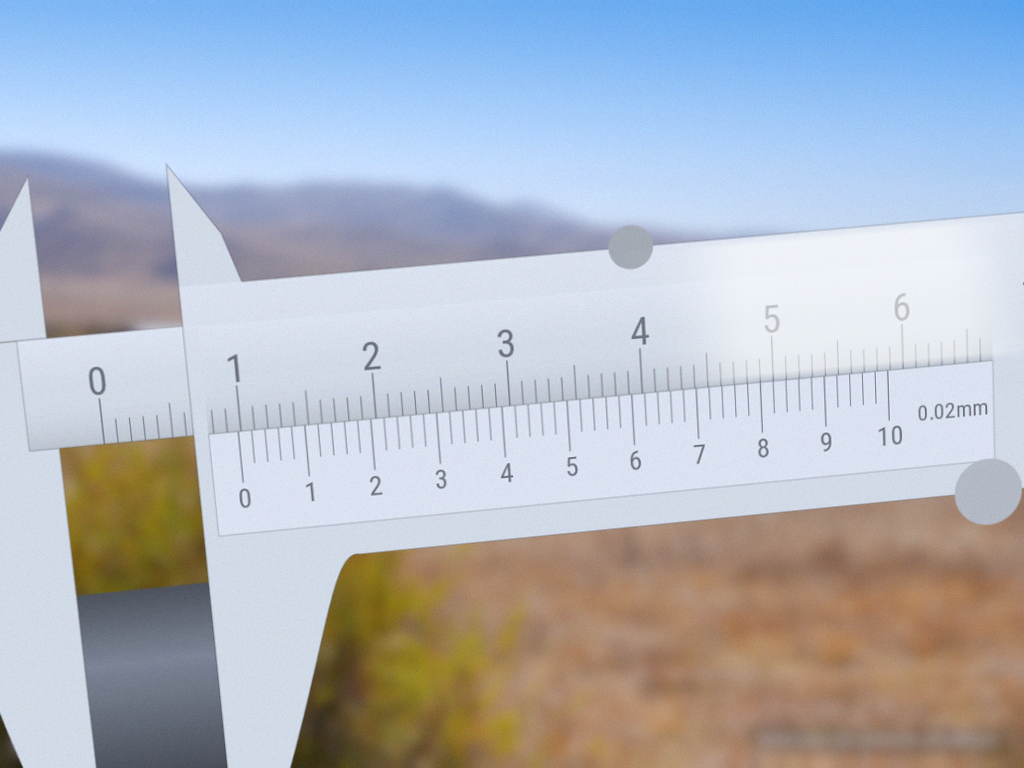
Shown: 9.8; mm
